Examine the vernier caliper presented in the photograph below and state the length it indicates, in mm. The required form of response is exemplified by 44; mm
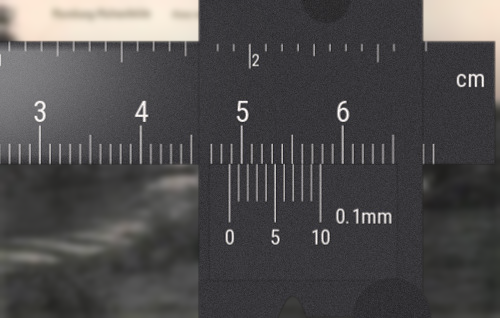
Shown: 48.8; mm
